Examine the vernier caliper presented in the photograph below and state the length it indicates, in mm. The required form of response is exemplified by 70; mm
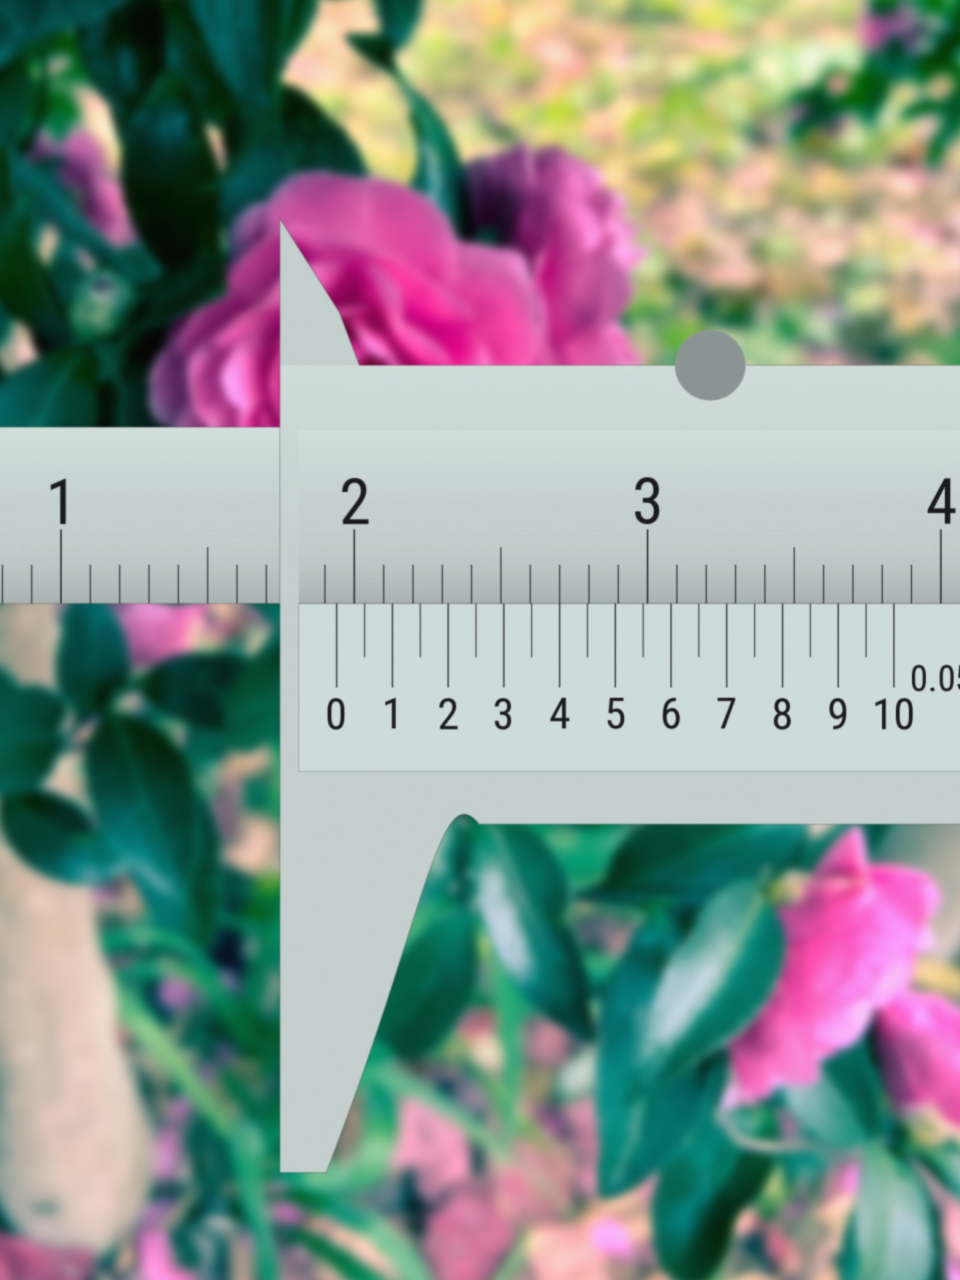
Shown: 19.40; mm
